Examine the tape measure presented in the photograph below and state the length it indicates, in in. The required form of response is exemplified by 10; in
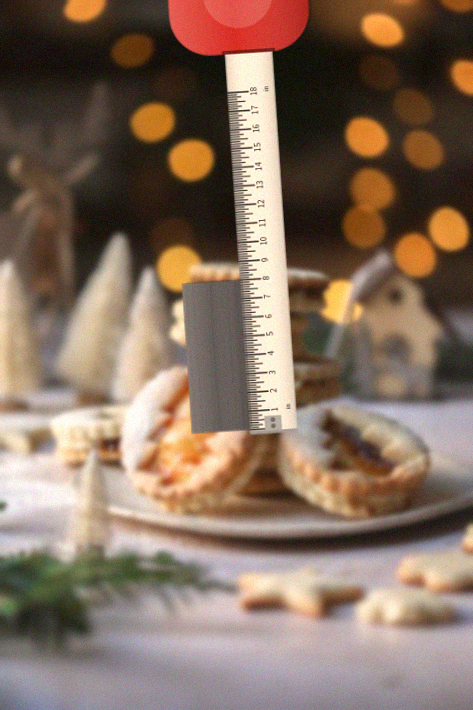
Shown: 8; in
